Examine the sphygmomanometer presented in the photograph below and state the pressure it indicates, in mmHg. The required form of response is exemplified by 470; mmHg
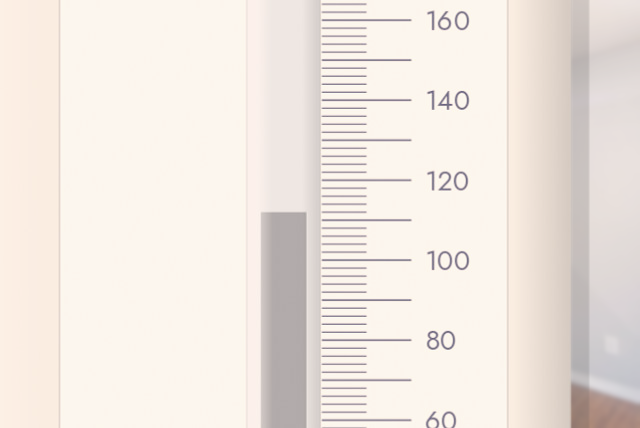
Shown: 112; mmHg
